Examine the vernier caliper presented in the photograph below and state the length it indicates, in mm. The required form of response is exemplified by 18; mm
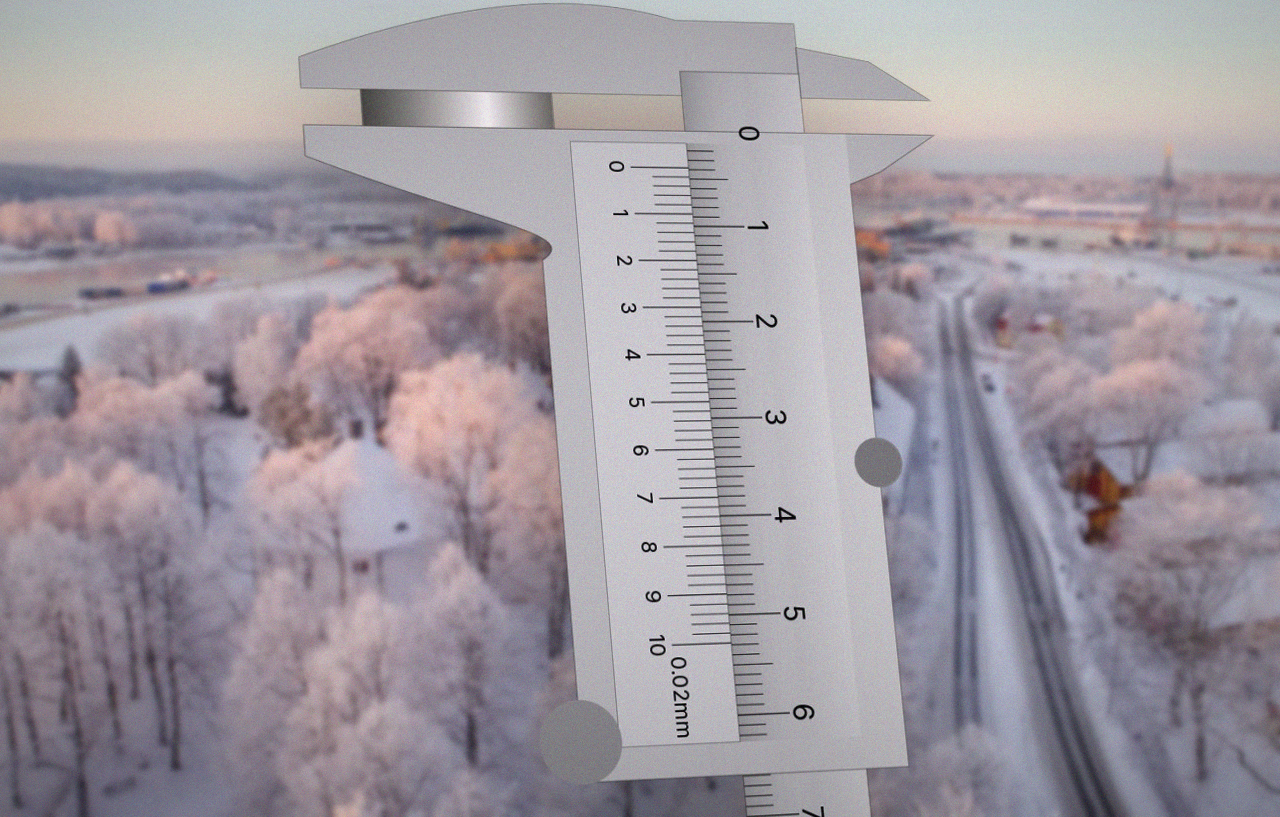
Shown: 3.8; mm
